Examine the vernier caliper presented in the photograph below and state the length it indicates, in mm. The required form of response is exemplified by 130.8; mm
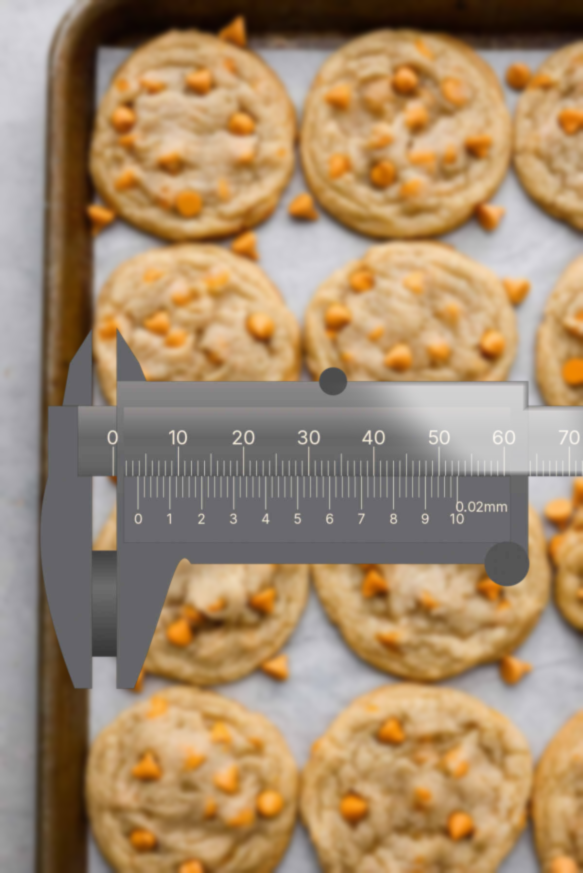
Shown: 3.8; mm
